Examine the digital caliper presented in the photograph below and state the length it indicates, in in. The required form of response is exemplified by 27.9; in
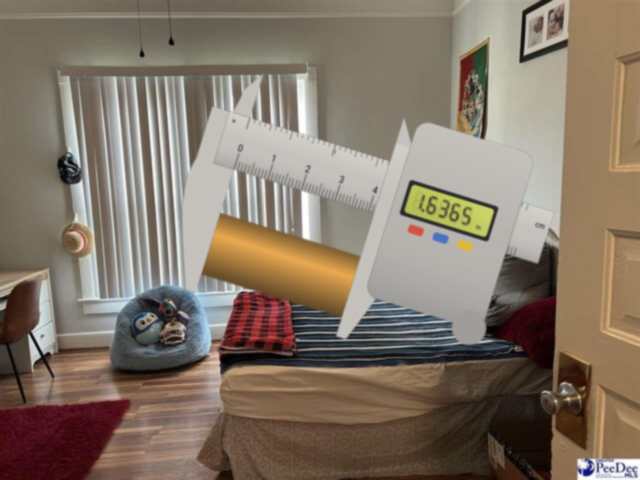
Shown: 1.6365; in
